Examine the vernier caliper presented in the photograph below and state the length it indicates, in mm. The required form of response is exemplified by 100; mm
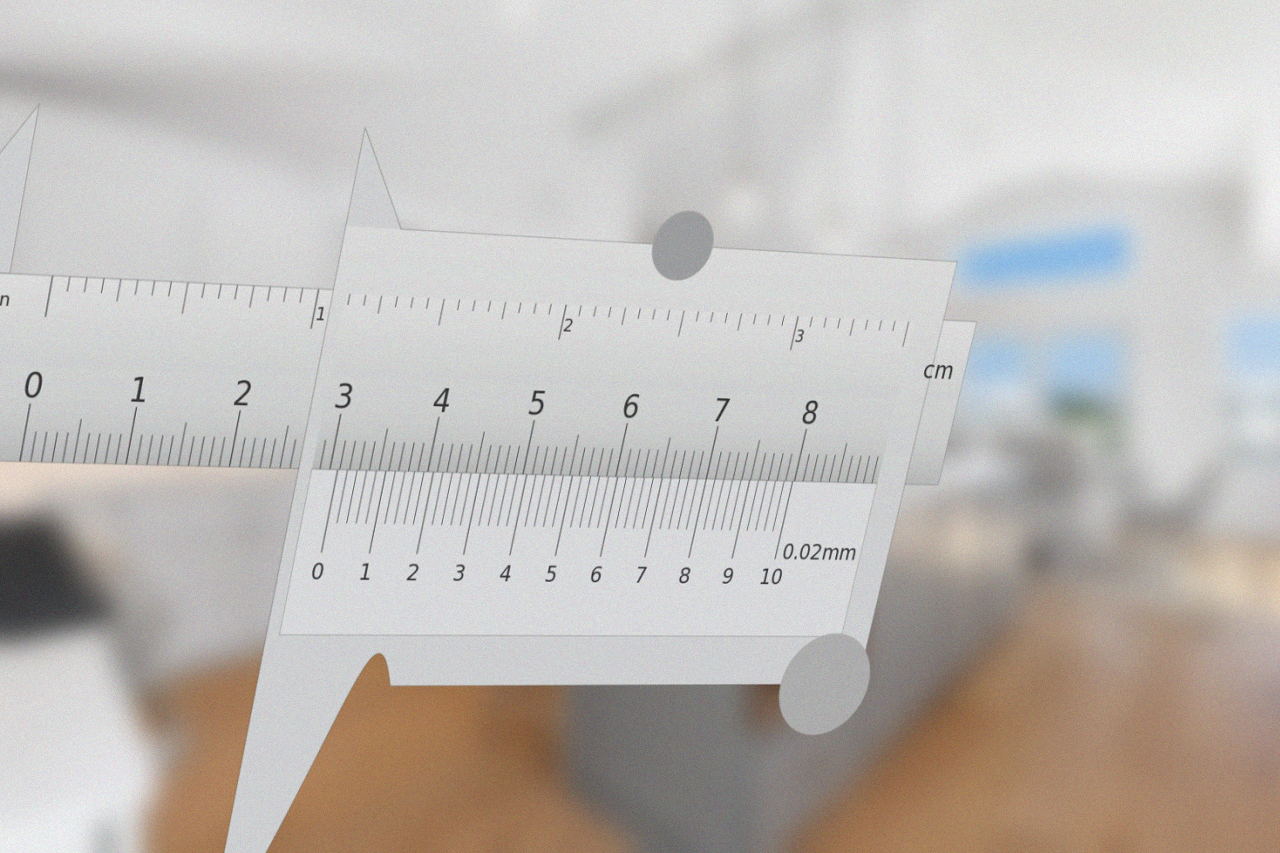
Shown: 30.8; mm
